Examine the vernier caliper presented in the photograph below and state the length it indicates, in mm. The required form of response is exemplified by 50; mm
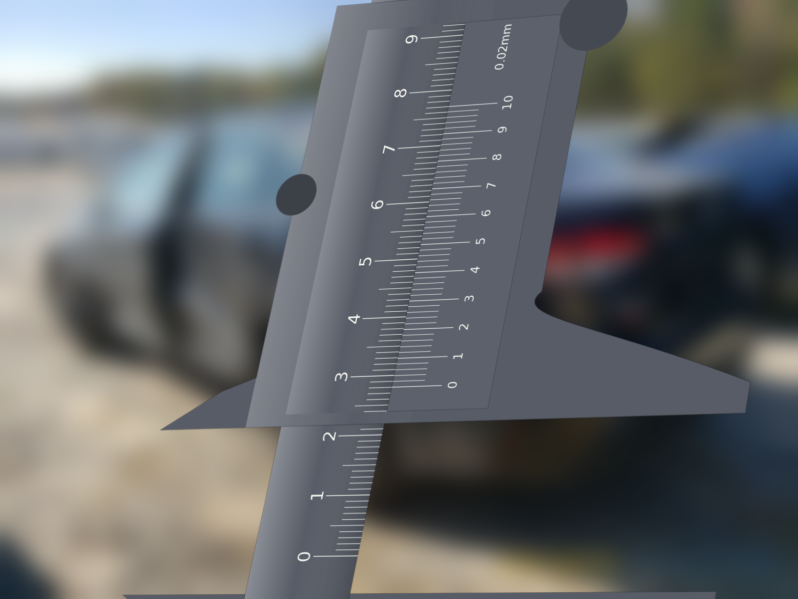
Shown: 28.0; mm
